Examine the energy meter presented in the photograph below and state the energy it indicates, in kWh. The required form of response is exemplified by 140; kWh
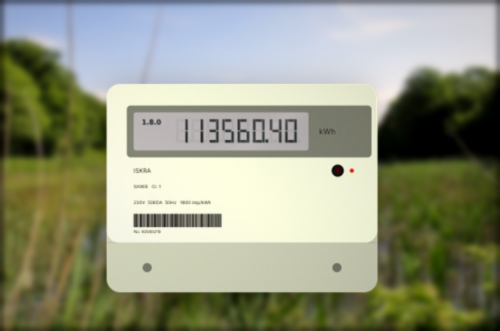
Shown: 113560.40; kWh
